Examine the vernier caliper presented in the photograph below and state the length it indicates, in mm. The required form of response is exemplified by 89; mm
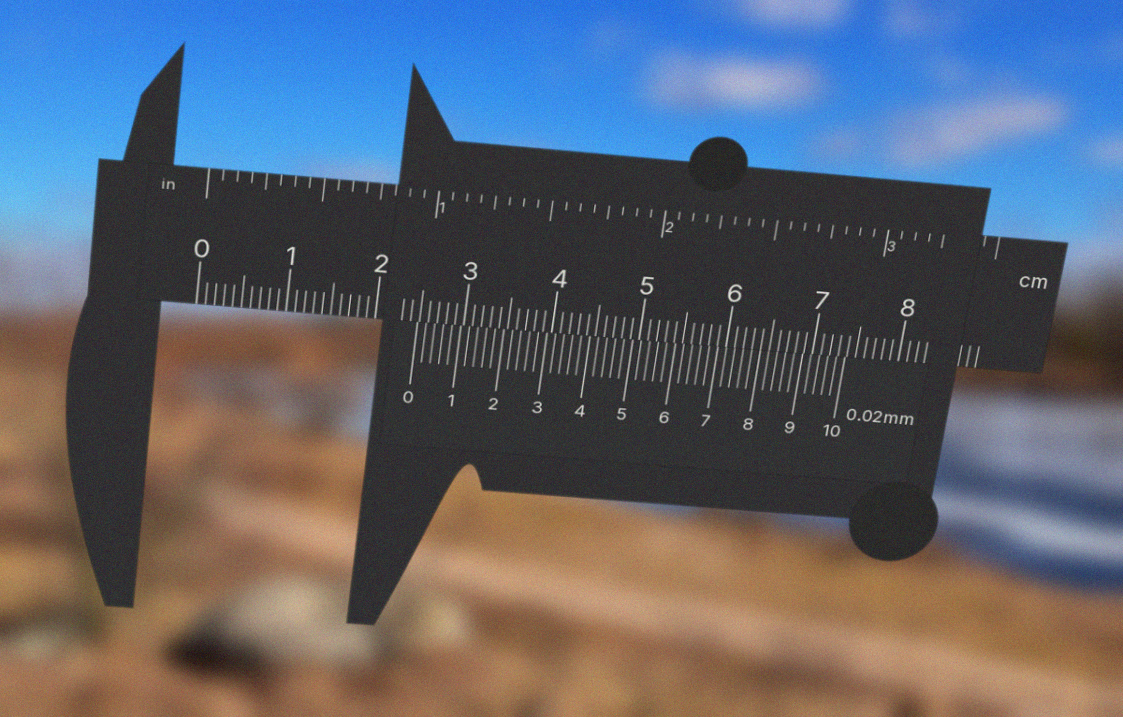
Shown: 24.8; mm
